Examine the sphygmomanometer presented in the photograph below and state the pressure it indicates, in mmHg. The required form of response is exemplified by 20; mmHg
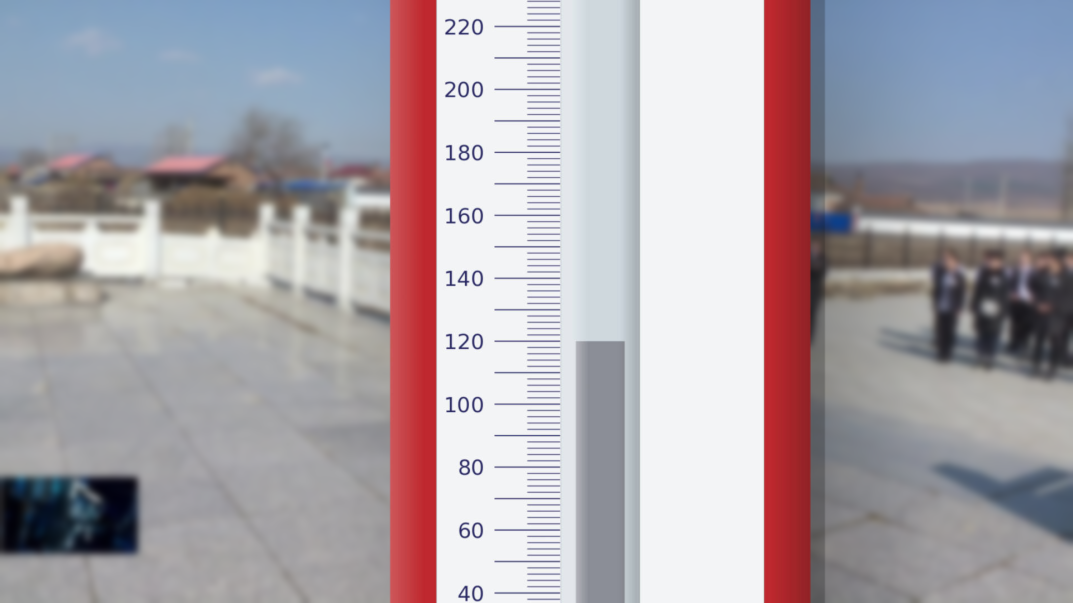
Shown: 120; mmHg
